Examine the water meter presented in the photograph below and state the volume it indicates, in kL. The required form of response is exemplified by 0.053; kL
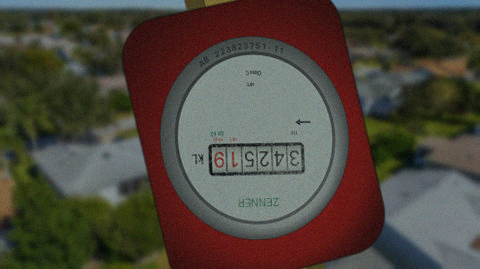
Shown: 3425.19; kL
